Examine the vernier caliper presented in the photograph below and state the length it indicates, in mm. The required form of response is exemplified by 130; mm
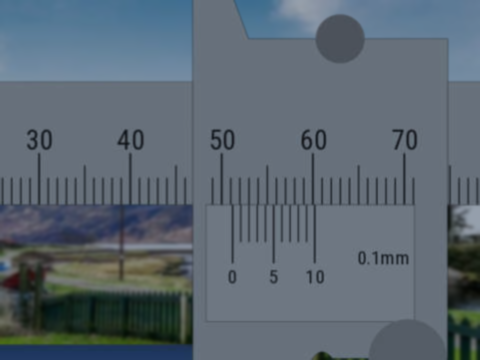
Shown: 51.2; mm
